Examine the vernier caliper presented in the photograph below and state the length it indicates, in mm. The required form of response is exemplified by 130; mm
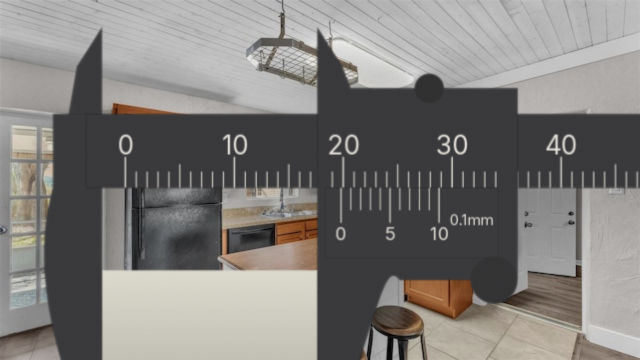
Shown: 19.8; mm
